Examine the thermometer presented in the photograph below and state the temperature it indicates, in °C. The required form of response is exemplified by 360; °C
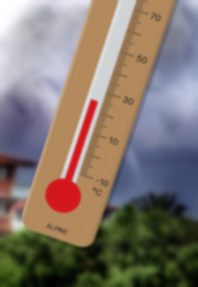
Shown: 25; °C
